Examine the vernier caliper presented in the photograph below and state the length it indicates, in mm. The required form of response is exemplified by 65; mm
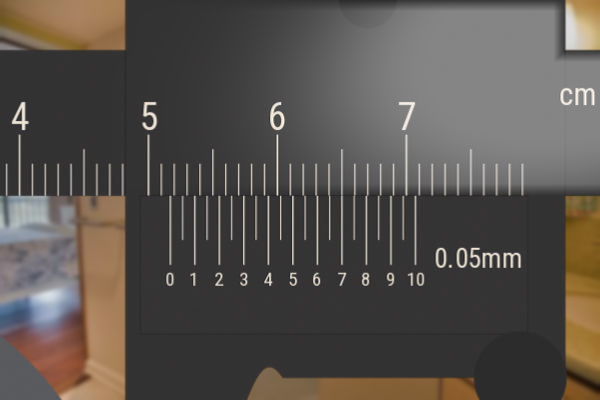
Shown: 51.7; mm
